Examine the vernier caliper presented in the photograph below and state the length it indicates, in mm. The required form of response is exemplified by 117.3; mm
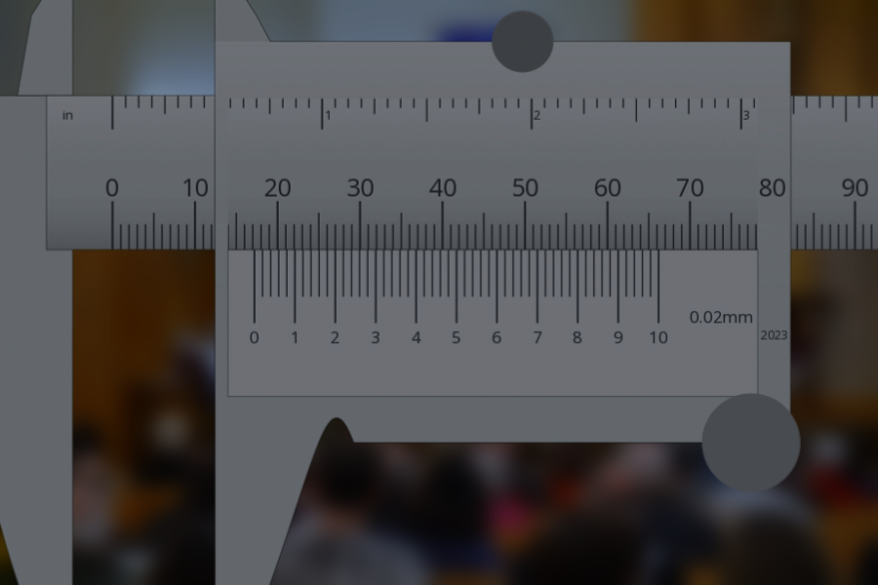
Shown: 17.2; mm
